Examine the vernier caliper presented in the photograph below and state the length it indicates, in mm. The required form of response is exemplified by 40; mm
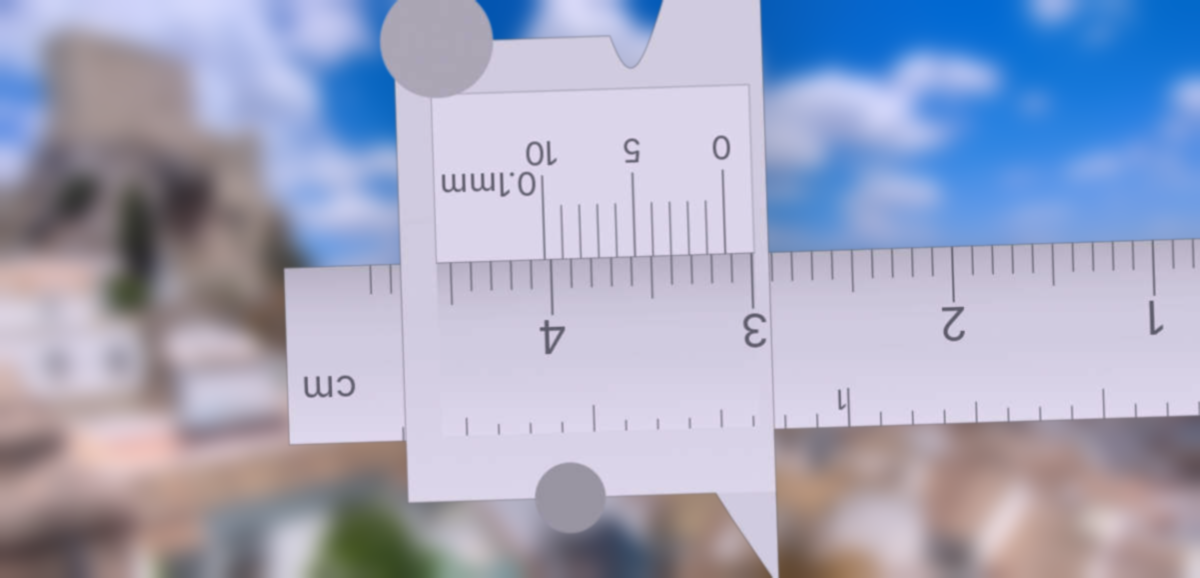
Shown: 31.3; mm
